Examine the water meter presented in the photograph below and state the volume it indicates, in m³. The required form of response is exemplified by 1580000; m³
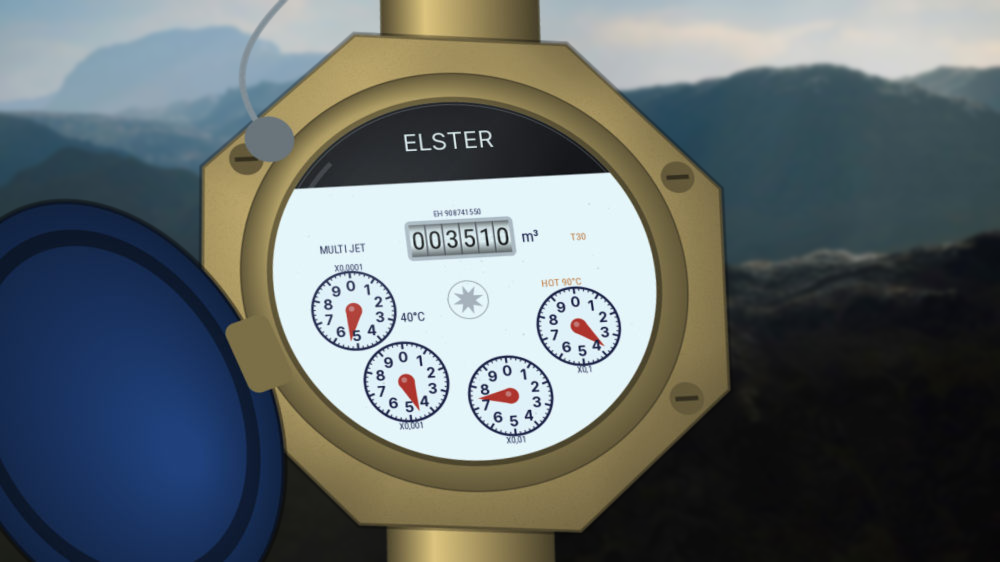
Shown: 3510.3745; m³
